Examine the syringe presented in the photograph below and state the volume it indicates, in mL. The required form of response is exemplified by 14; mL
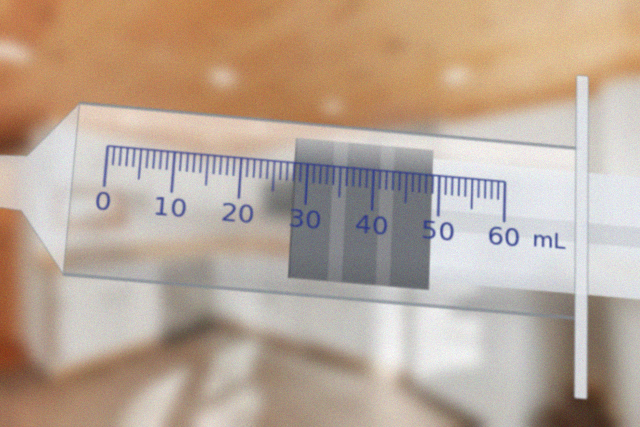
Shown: 28; mL
